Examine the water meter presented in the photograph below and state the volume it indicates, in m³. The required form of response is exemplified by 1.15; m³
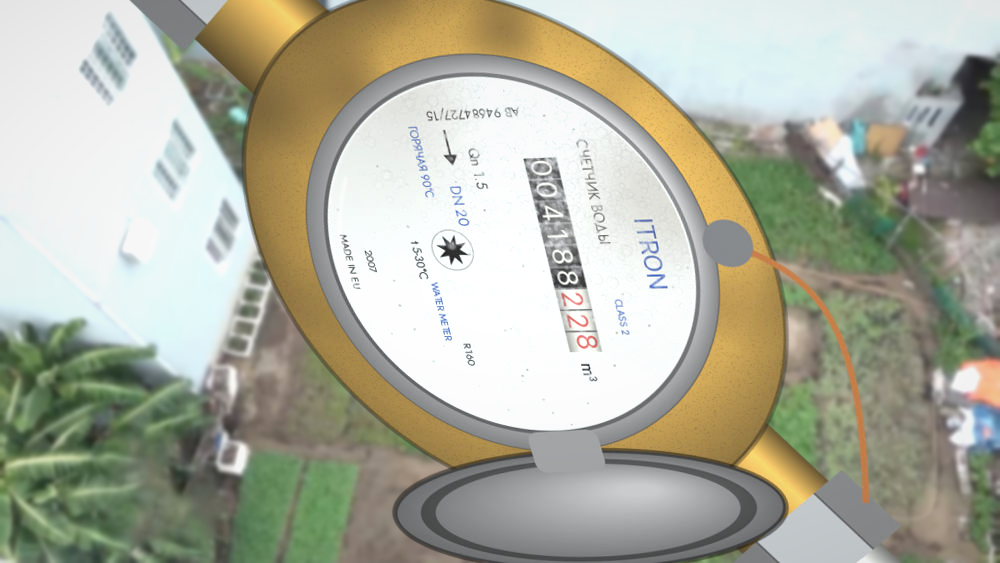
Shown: 4188.228; m³
